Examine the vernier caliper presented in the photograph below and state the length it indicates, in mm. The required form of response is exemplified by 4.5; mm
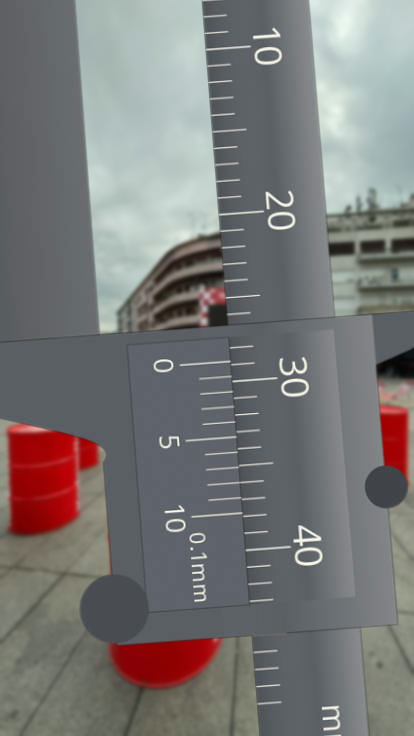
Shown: 28.8; mm
